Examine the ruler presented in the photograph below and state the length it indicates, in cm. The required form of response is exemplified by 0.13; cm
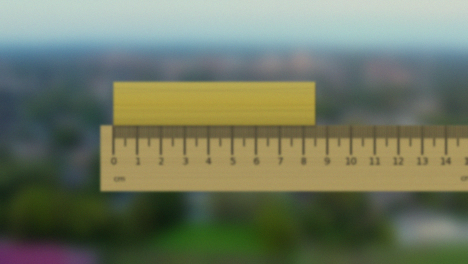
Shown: 8.5; cm
